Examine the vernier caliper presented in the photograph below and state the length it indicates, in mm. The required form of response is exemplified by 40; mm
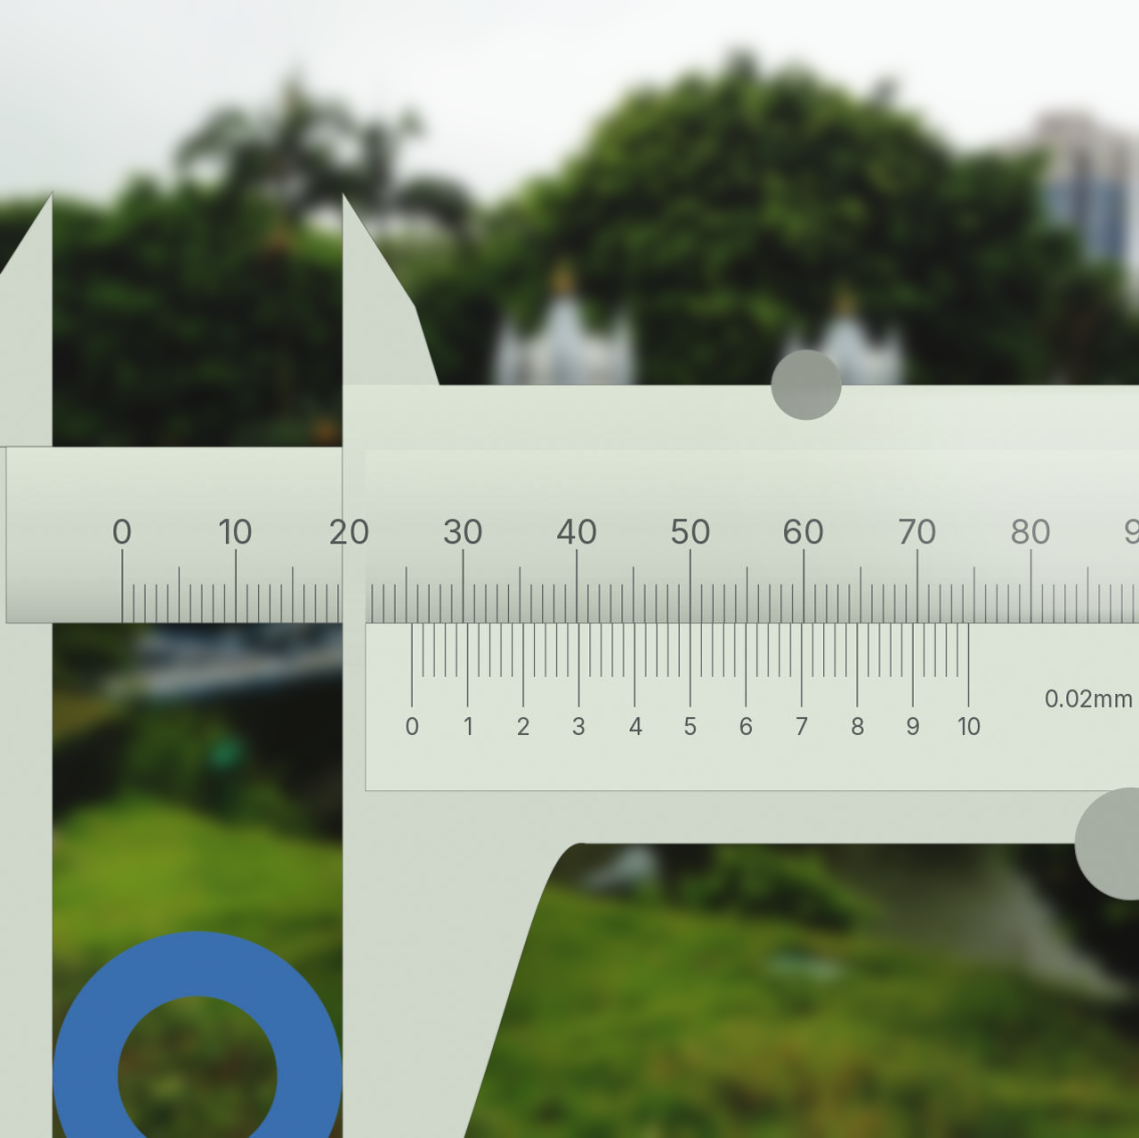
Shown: 25.5; mm
